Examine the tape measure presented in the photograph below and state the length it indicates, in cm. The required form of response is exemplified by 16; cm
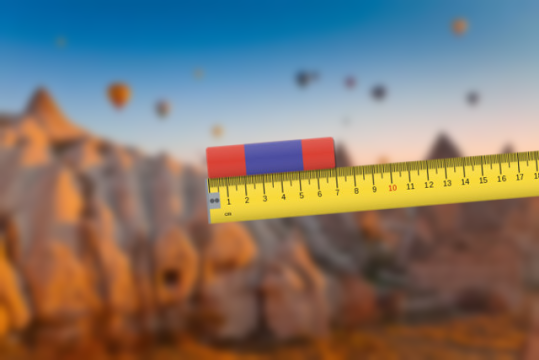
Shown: 7; cm
